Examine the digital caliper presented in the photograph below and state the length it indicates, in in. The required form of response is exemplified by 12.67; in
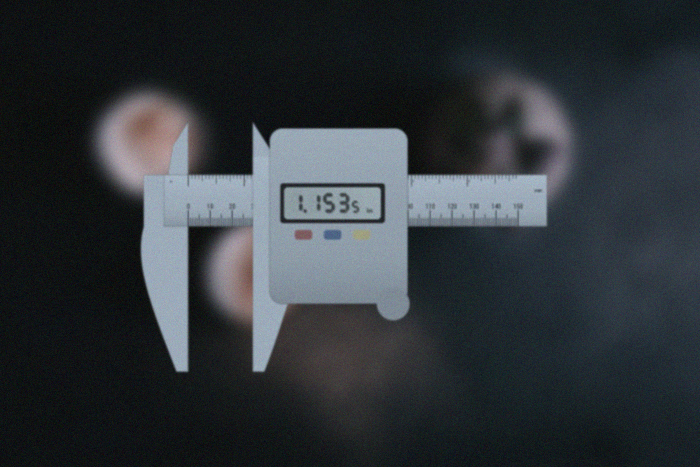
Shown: 1.1535; in
